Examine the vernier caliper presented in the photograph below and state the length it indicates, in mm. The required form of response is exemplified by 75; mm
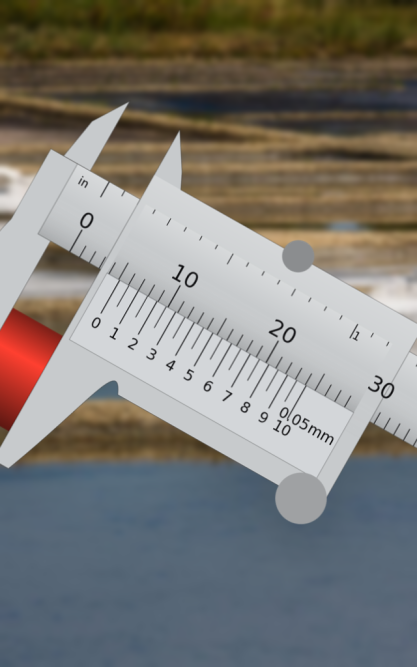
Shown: 5.1; mm
